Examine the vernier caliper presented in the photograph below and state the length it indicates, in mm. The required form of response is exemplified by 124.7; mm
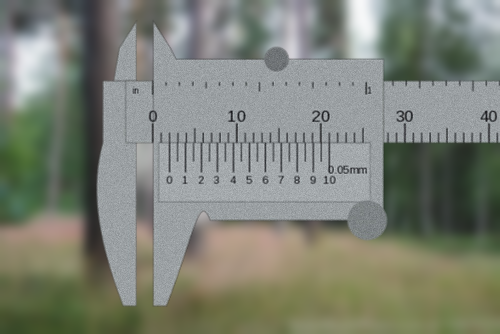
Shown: 2.0; mm
